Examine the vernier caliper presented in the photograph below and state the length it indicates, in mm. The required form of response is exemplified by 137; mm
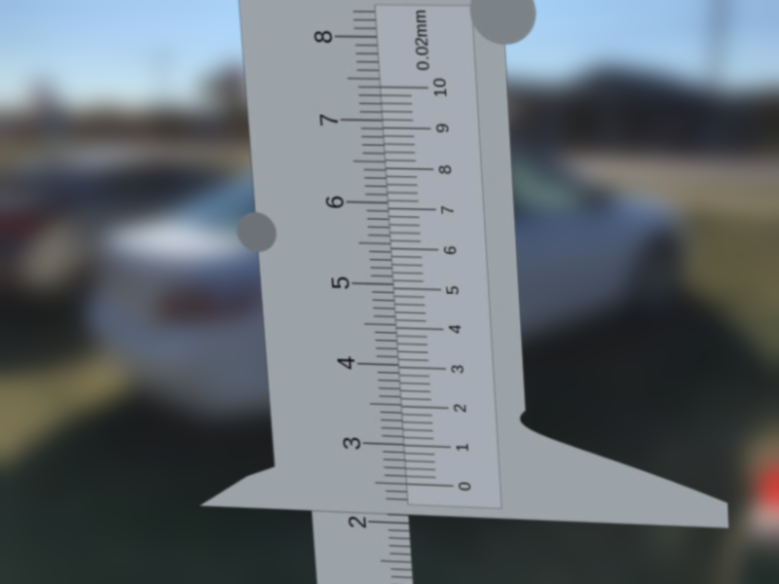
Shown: 25.0; mm
